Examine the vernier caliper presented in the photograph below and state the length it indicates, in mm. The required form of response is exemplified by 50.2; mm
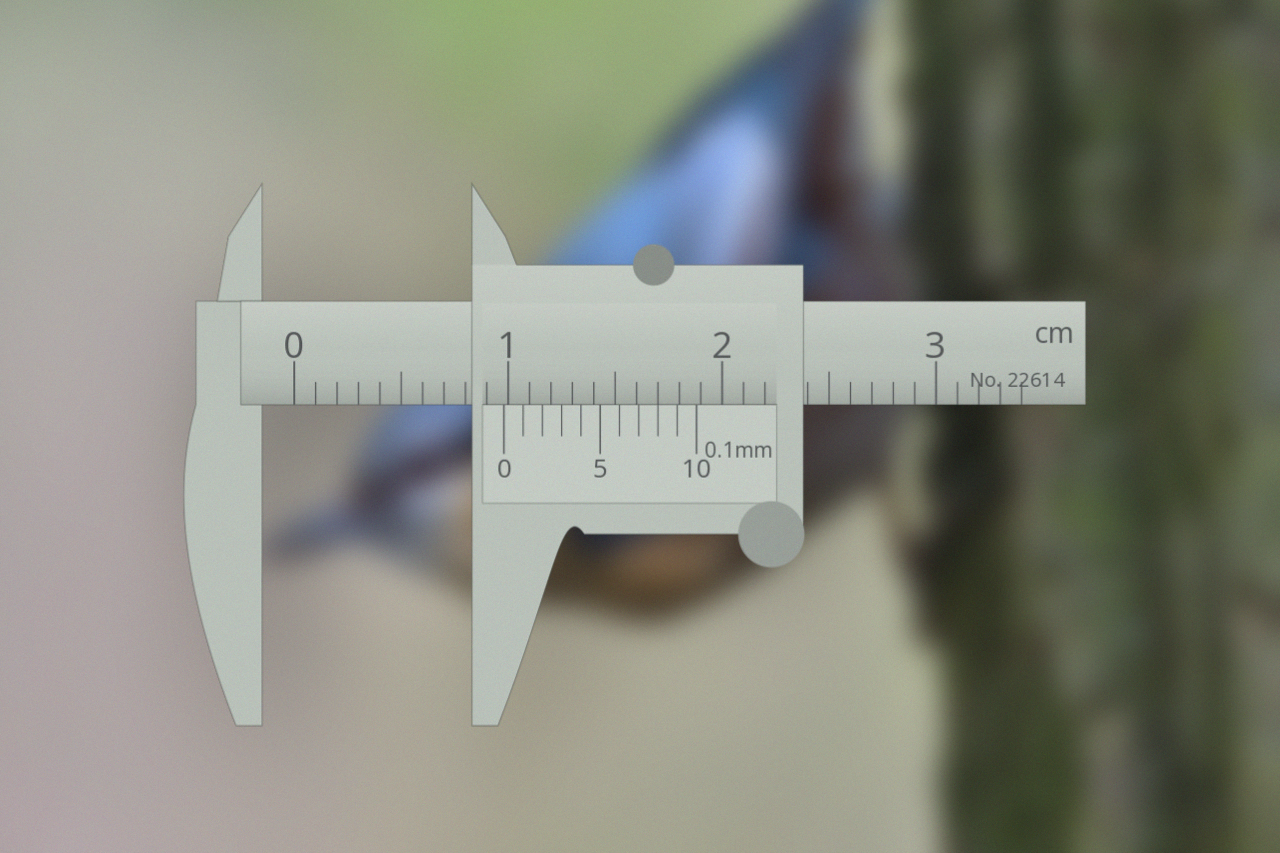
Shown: 9.8; mm
